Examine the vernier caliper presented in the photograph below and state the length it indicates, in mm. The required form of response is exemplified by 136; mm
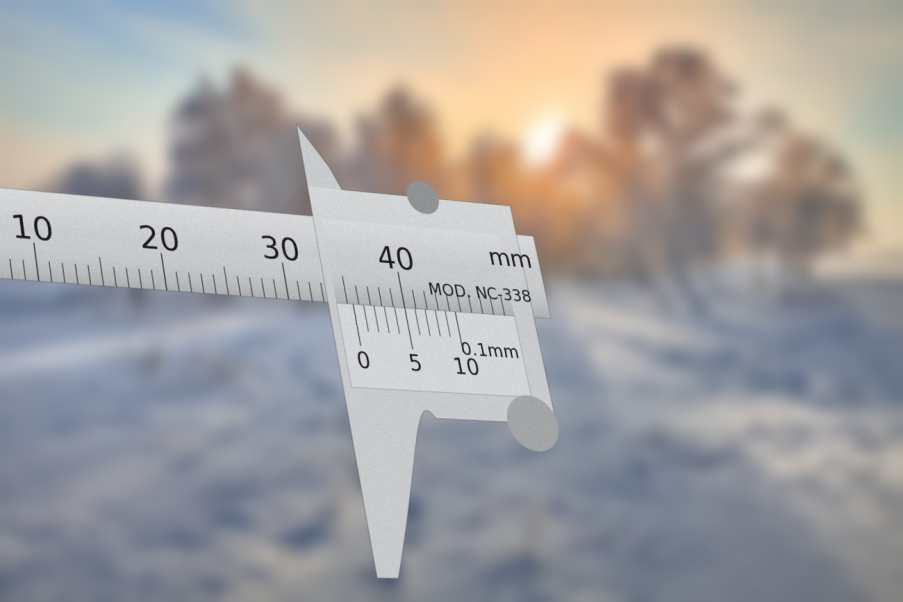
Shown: 35.5; mm
